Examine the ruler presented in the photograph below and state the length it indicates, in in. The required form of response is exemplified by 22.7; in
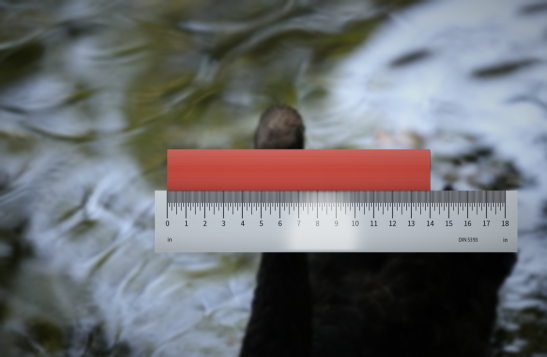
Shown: 14; in
